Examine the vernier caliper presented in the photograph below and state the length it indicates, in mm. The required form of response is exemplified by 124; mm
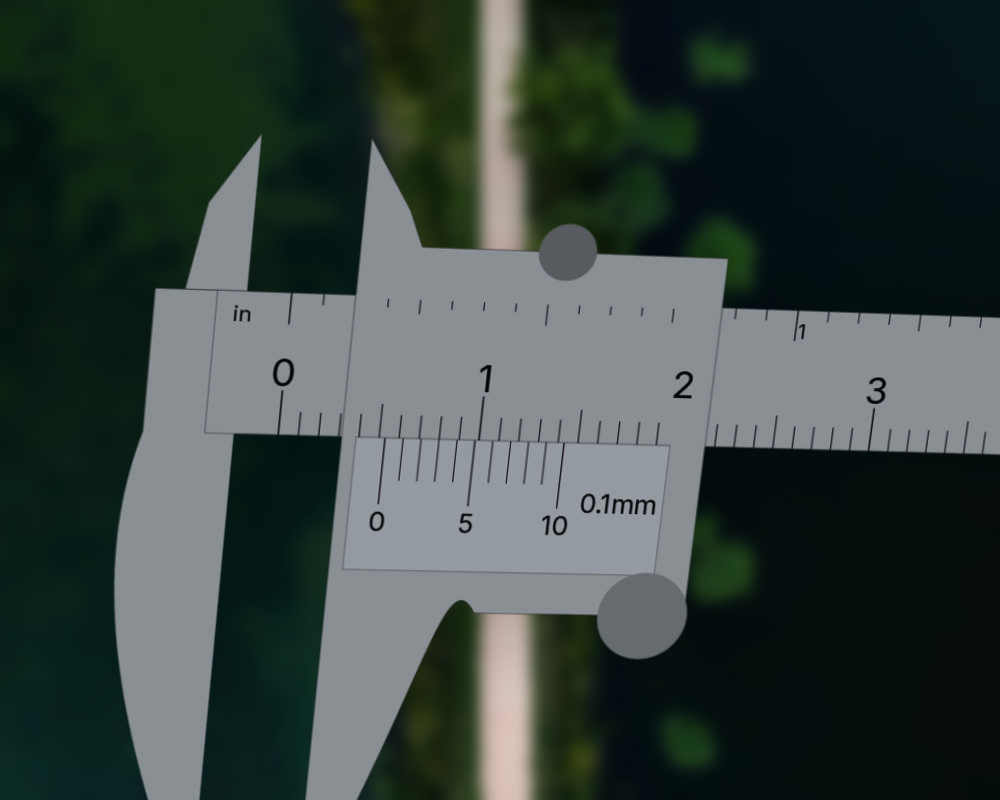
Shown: 5.3; mm
